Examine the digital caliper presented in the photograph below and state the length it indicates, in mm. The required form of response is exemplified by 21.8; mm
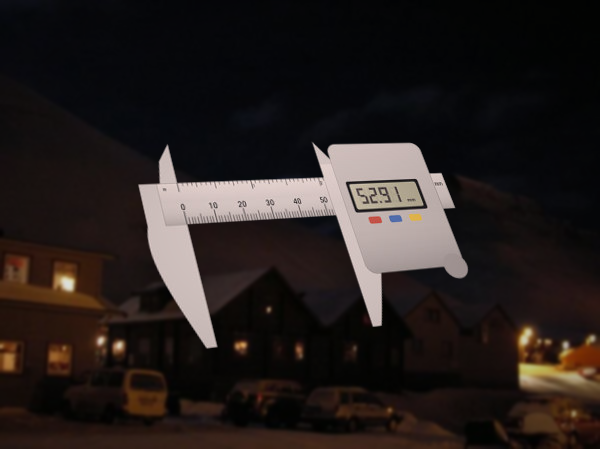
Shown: 52.91; mm
